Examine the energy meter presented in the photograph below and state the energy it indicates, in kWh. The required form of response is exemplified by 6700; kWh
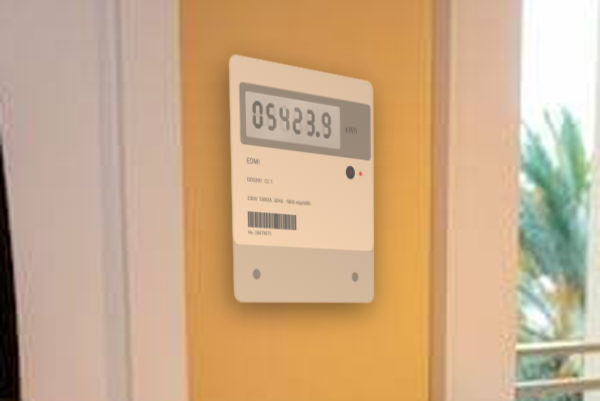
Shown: 5423.9; kWh
